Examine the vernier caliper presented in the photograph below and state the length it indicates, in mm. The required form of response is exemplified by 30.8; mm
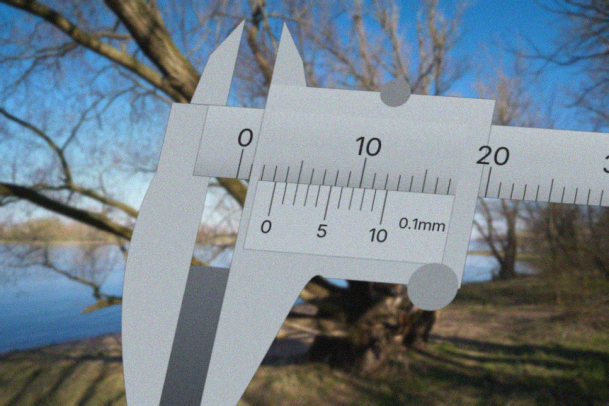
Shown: 3.2; mm
